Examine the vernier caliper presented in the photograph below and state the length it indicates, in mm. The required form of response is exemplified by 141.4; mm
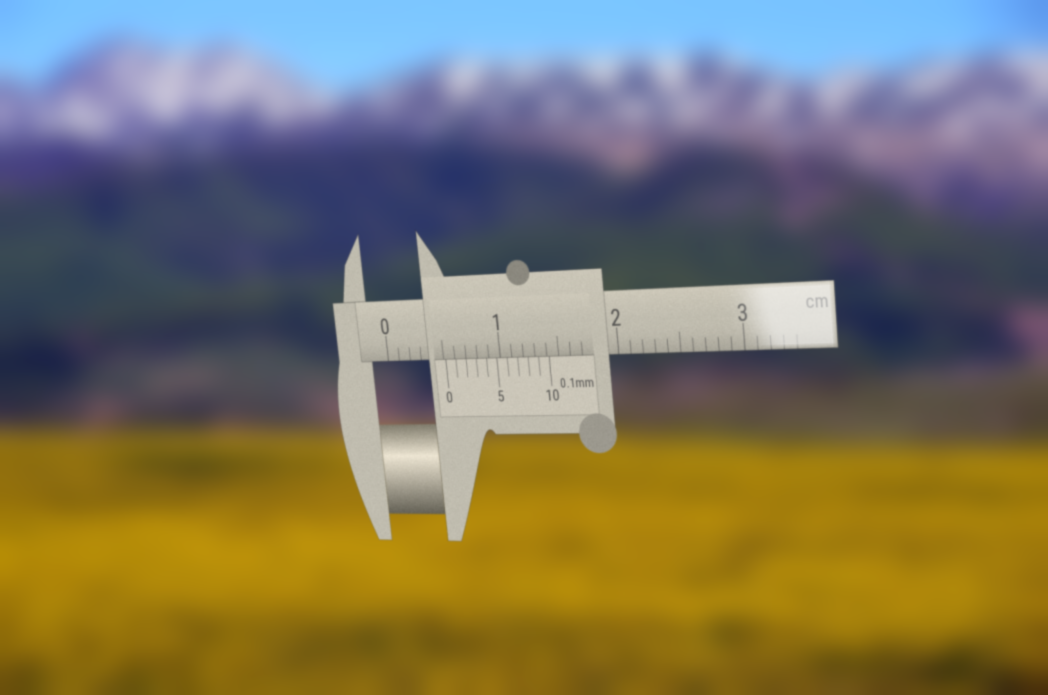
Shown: 5.2; mm
